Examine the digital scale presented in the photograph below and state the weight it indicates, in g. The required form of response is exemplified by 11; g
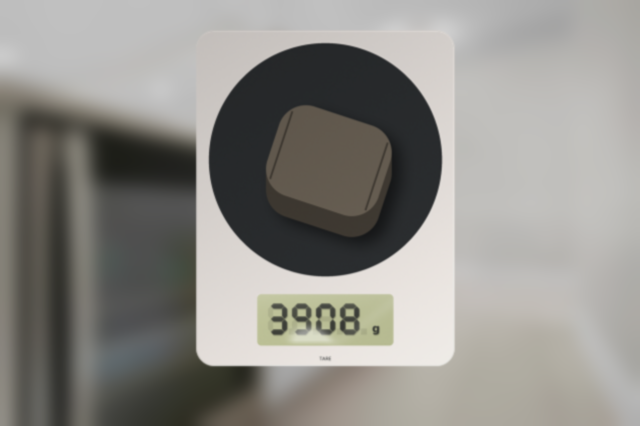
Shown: 3908; g
